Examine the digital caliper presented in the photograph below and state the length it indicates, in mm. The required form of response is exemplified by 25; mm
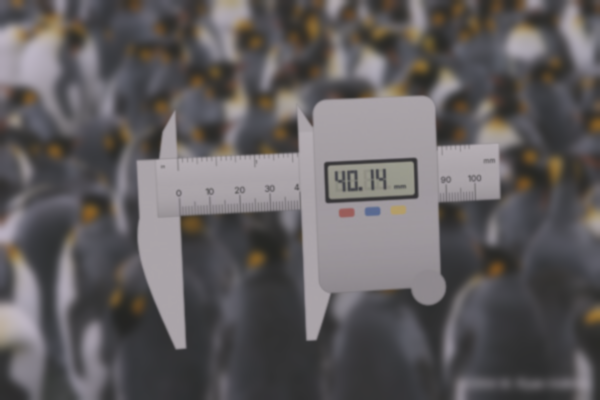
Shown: 40.14; mm
